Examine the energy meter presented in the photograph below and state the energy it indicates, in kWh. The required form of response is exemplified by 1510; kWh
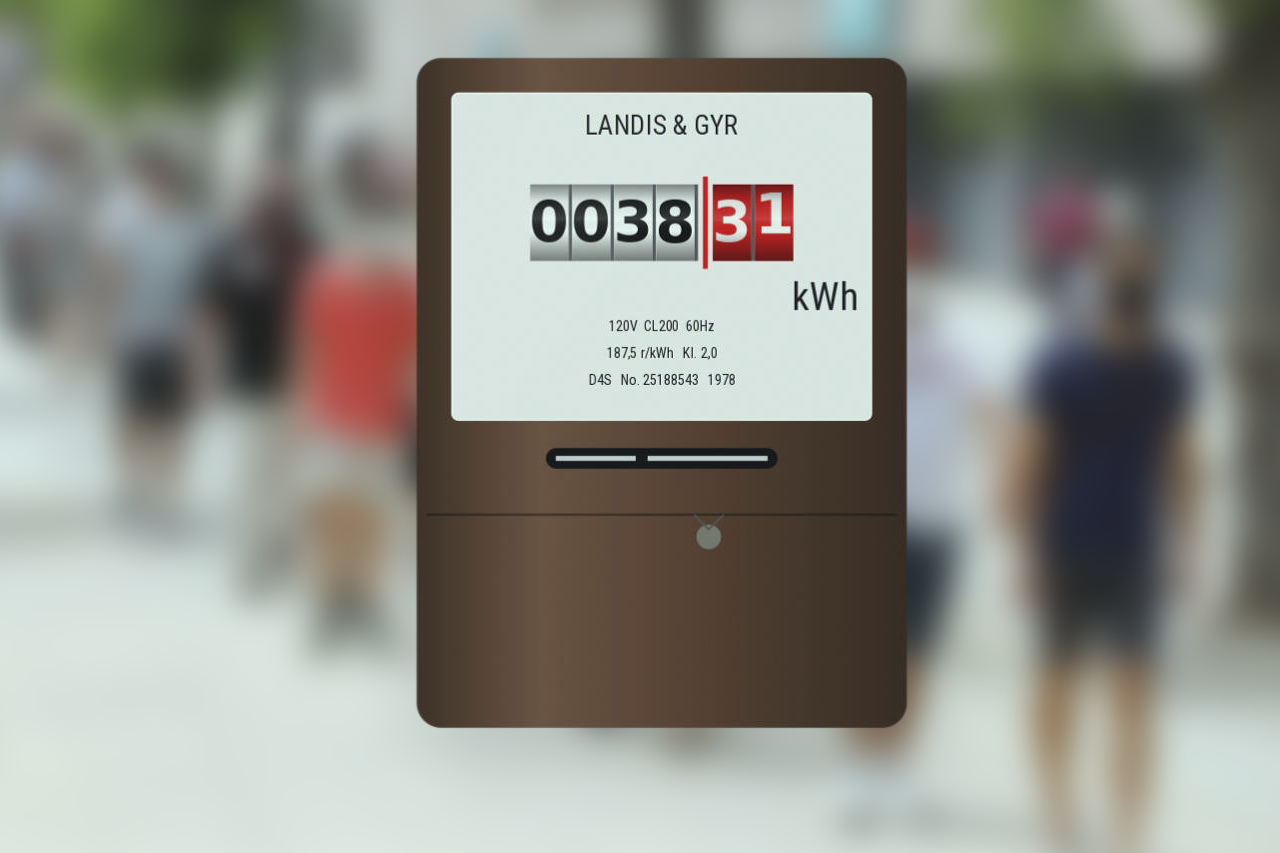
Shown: 38.31; kWh
